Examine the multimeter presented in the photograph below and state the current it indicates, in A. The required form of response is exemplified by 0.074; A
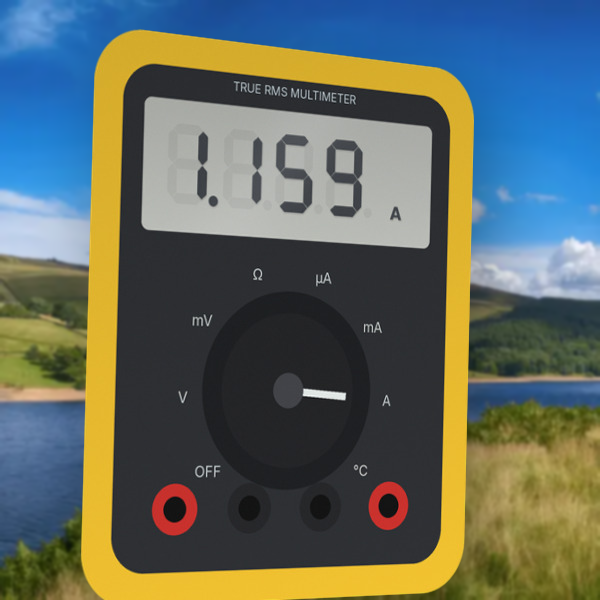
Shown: 1.159; A
